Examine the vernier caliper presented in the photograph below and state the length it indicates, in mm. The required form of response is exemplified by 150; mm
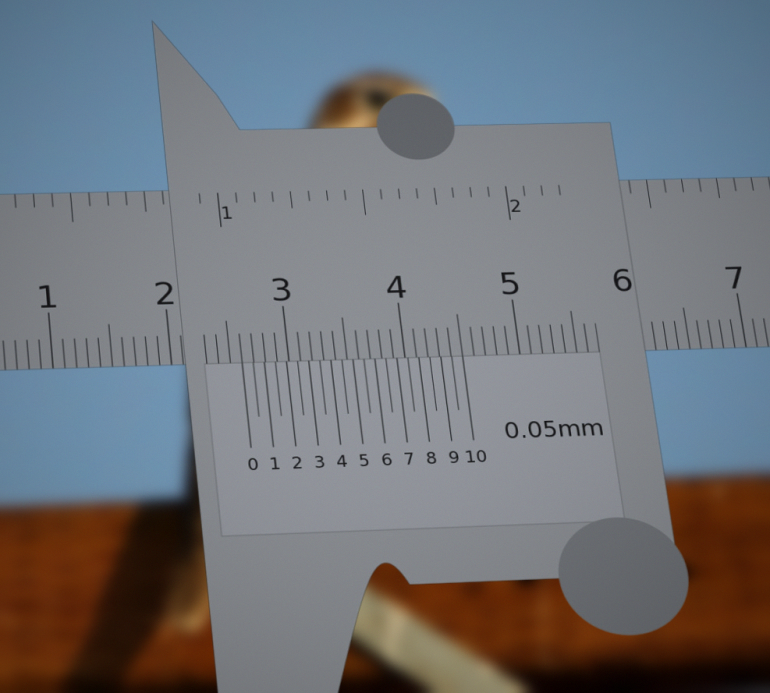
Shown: 26.0; mm
